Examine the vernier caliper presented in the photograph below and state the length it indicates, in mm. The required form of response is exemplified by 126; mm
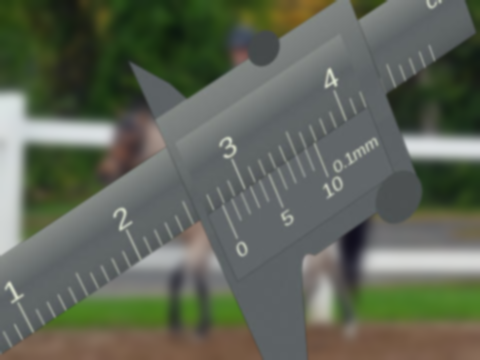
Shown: 27.8; mm
